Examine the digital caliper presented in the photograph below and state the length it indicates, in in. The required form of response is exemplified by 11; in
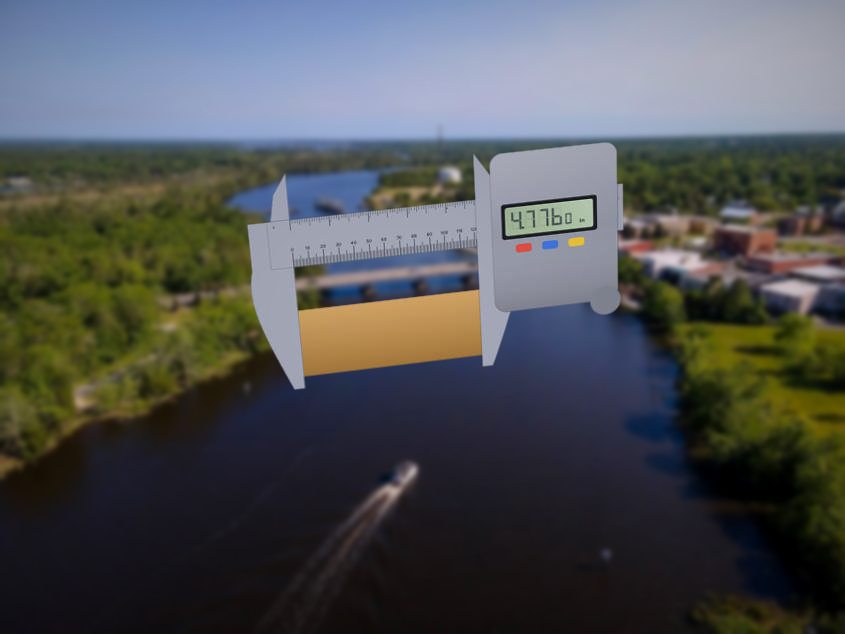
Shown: 4.7760; in
